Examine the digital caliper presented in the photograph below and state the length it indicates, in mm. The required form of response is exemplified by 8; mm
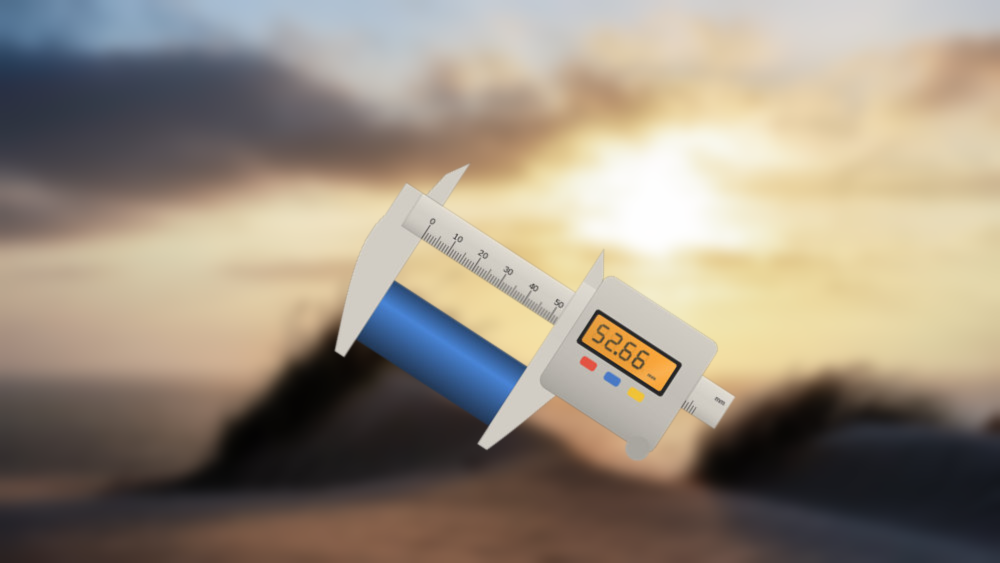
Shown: 52.66; mm
